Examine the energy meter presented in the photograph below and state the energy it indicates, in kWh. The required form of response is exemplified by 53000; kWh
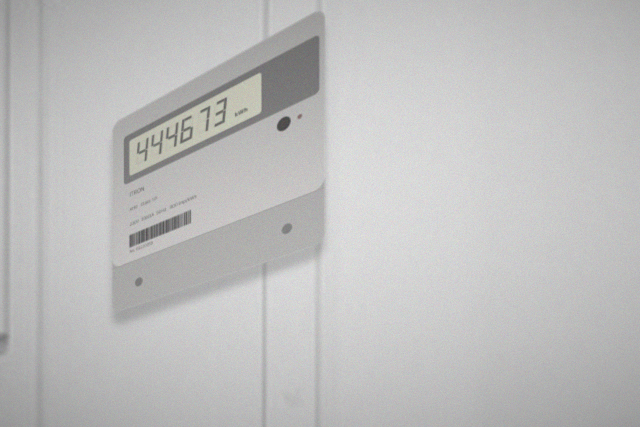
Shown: 444673; kWh
